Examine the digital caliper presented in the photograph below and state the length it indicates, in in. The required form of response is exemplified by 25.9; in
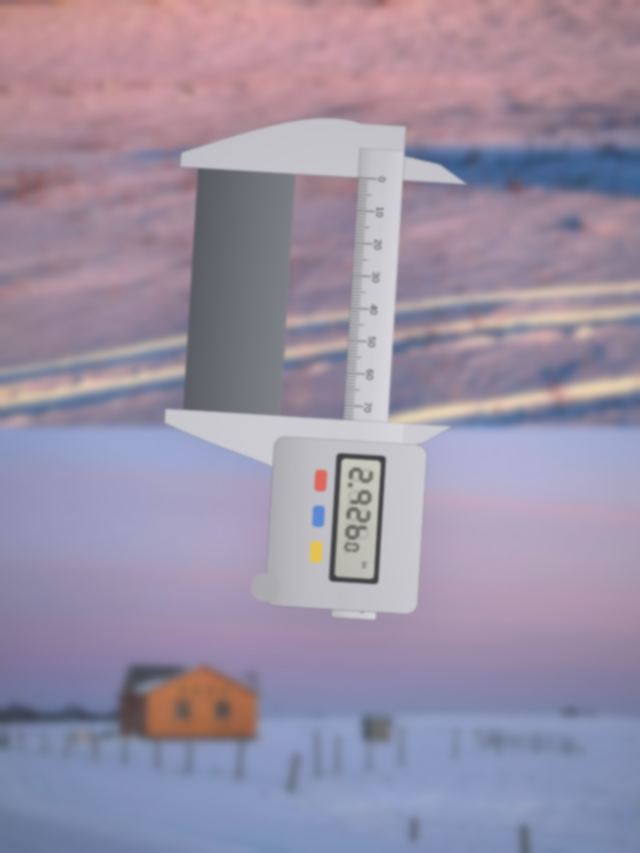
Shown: 2.9260; in
